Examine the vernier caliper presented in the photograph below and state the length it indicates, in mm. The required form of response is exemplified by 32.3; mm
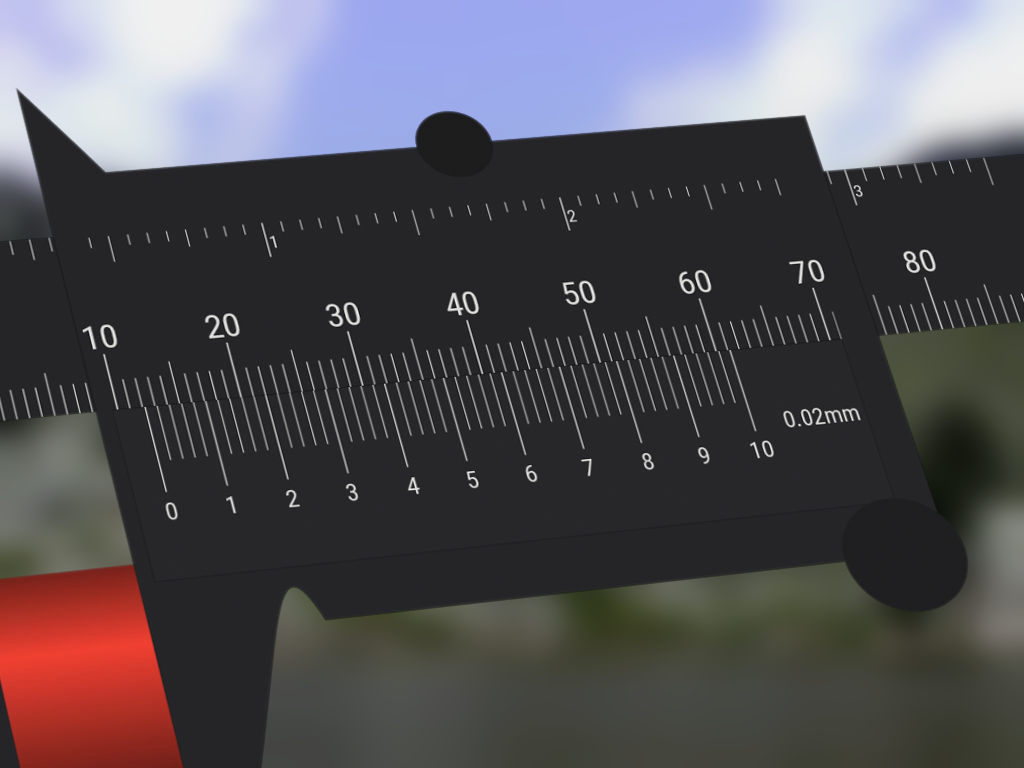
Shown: 12.2; mm
